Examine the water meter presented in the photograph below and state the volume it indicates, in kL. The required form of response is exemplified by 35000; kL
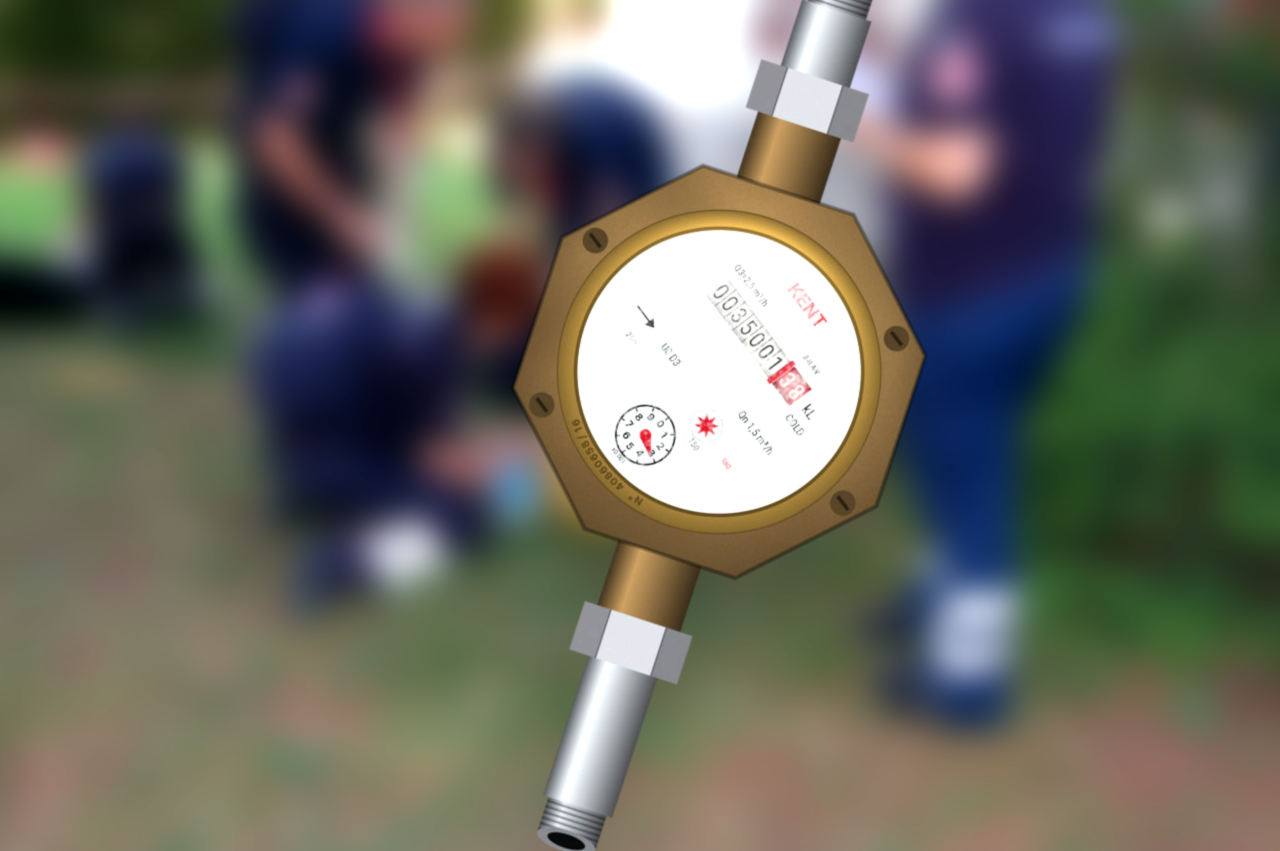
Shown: 35001.383; kL
